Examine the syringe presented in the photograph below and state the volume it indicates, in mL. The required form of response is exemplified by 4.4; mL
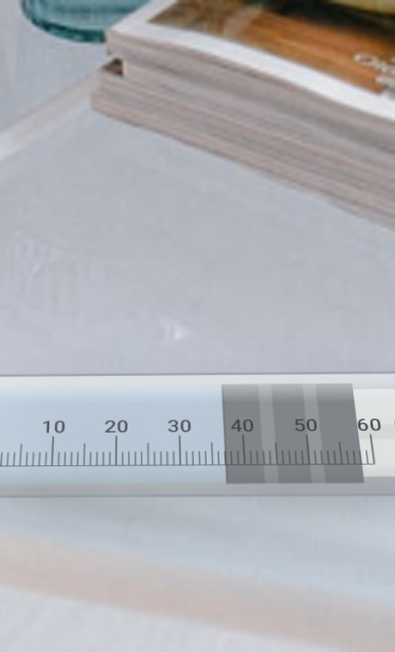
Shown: 37; mL
